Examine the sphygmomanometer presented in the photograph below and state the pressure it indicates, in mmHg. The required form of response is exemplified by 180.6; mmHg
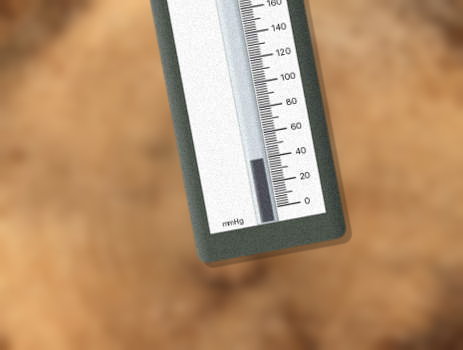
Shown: 40; mmHg
